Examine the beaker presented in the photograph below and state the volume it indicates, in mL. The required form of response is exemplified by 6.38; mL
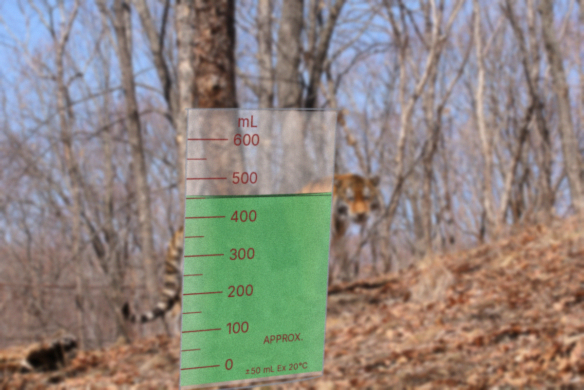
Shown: 450; mL
